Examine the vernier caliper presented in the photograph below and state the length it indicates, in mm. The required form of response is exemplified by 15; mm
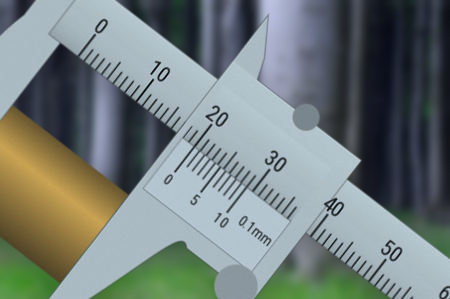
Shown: 20.0; mm
